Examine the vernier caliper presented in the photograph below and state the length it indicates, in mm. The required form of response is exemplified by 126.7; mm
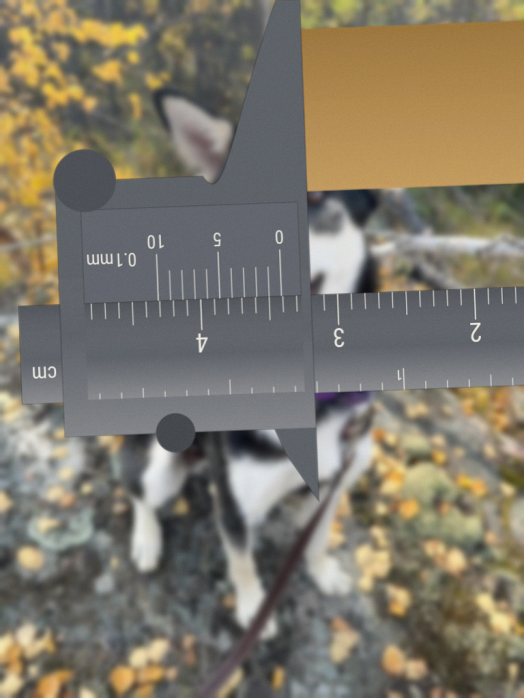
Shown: 34.1; mm
